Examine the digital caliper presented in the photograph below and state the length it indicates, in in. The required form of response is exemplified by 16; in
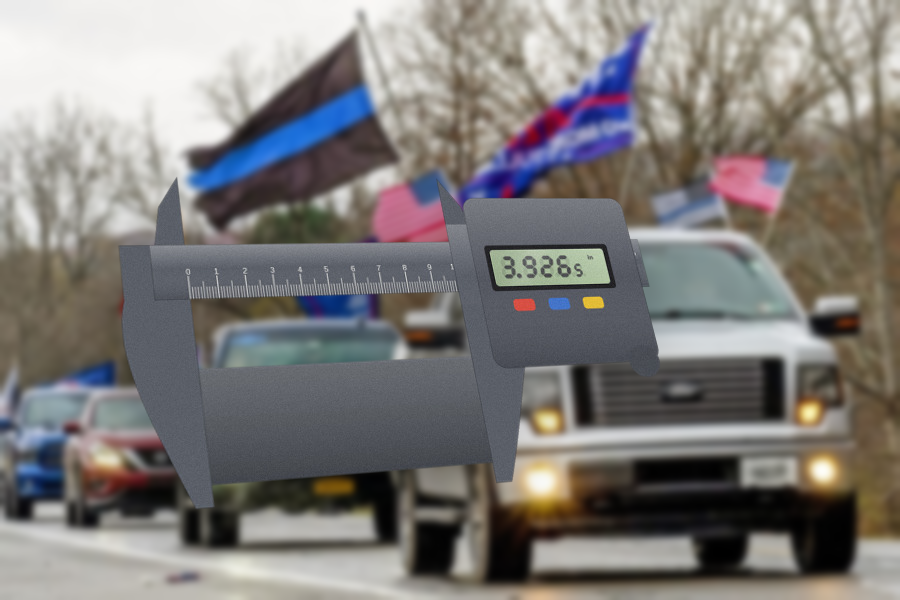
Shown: 3.9265; in
